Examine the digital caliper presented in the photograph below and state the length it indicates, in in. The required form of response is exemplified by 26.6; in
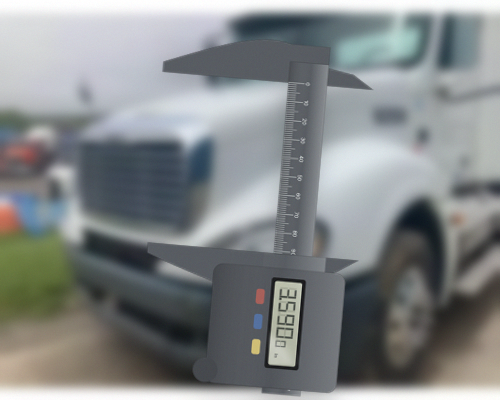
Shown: 3.5900; in
